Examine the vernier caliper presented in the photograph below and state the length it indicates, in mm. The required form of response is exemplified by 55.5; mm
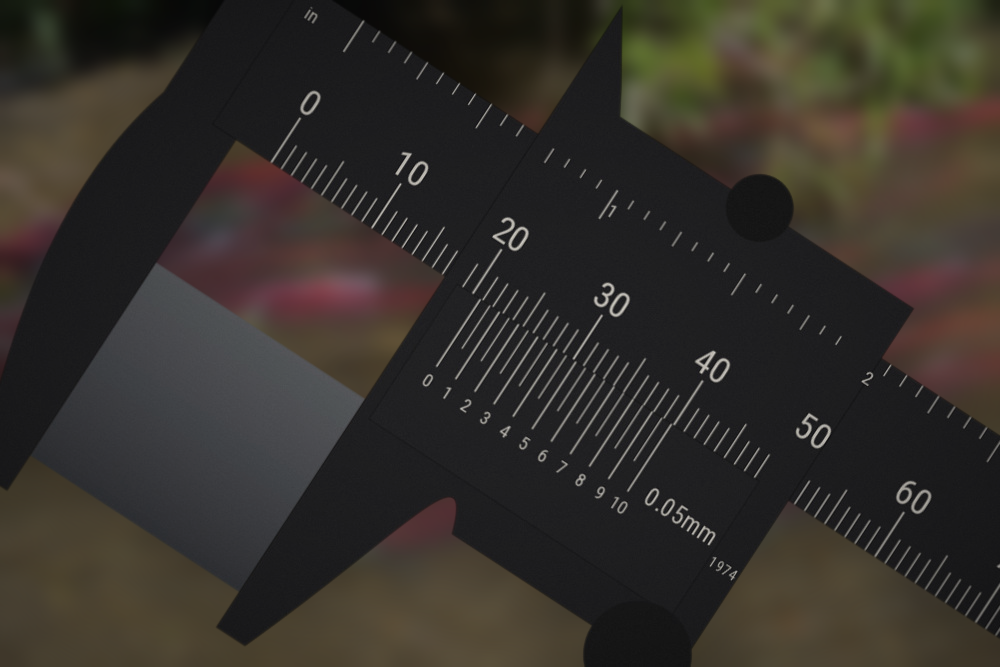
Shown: 20.8; mm
